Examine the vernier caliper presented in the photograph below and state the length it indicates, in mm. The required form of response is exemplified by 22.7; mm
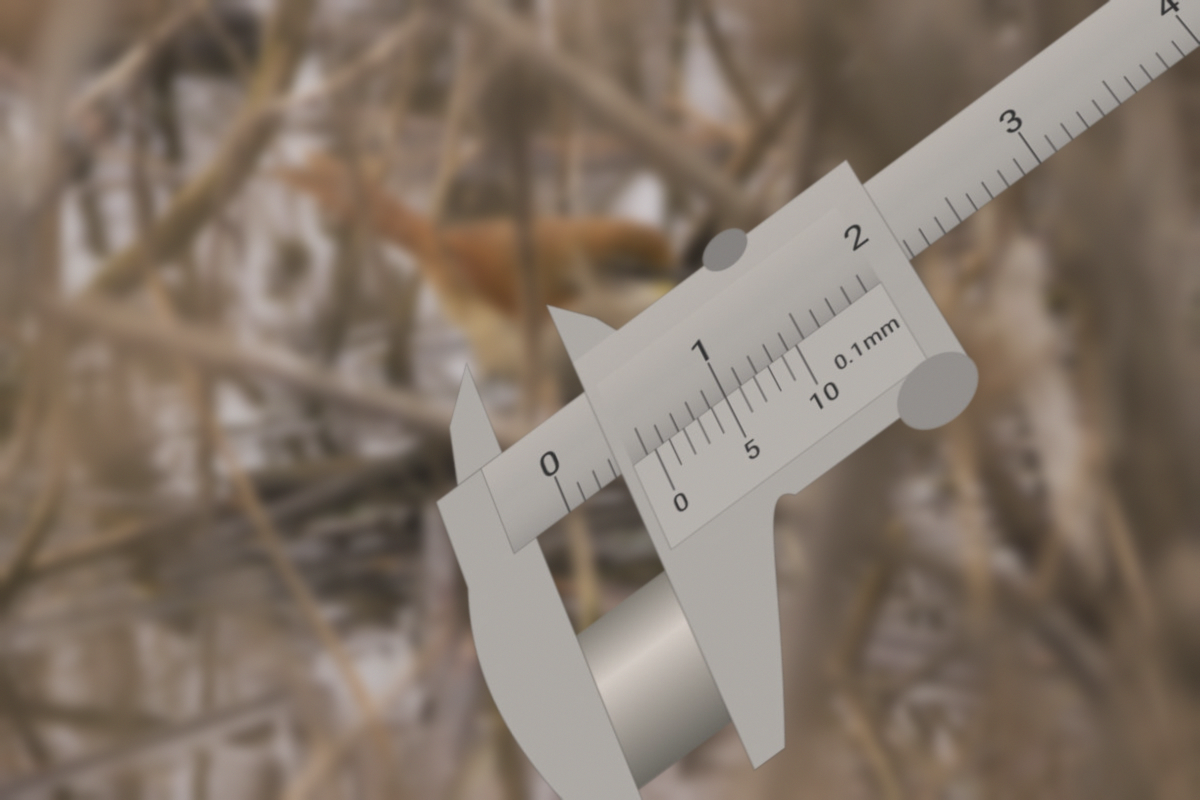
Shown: 5.5; mm
